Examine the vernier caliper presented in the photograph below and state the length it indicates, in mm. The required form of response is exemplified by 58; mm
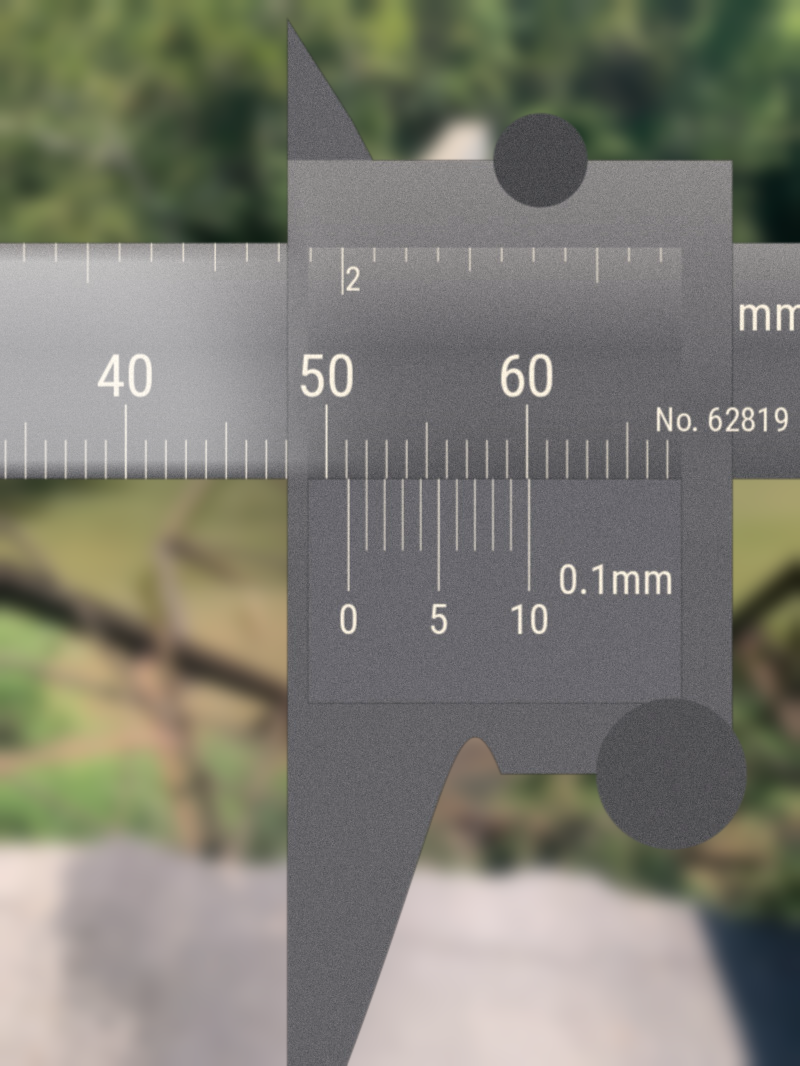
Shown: 51.1; mm
